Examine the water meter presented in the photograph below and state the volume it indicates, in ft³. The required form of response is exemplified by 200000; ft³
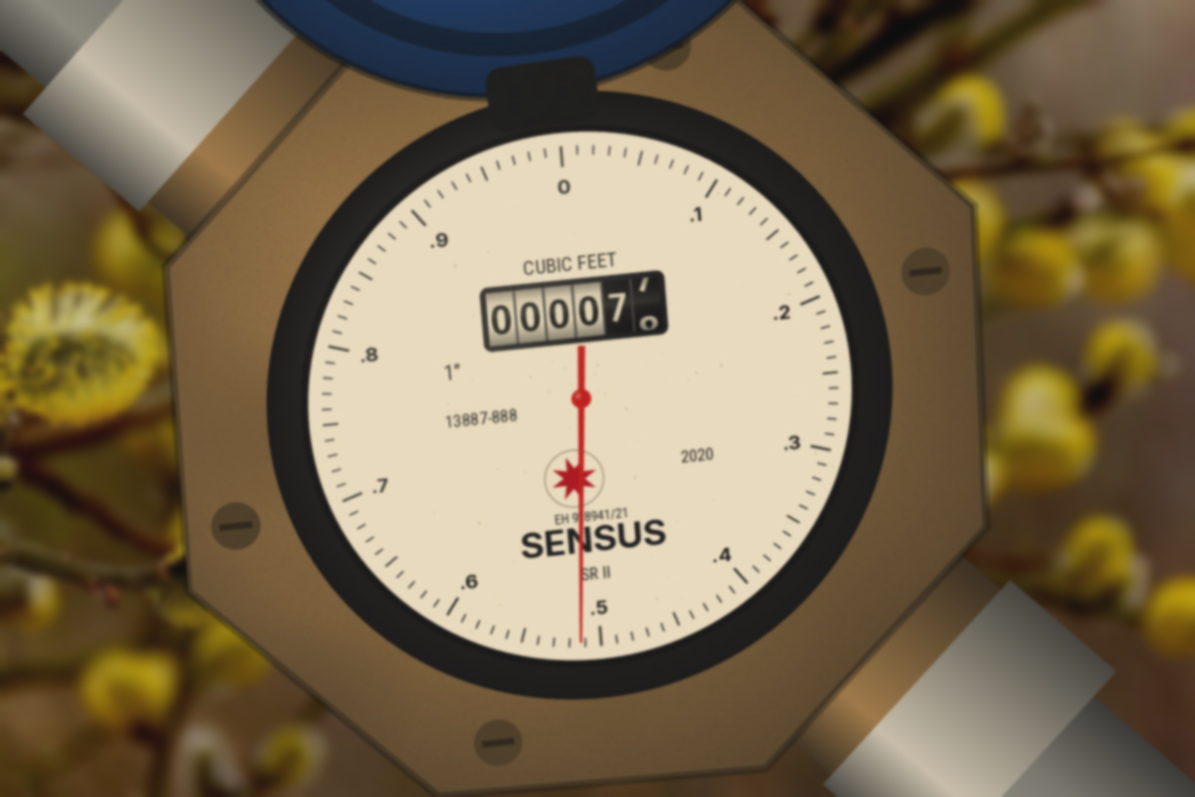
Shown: 77.51; ft³
